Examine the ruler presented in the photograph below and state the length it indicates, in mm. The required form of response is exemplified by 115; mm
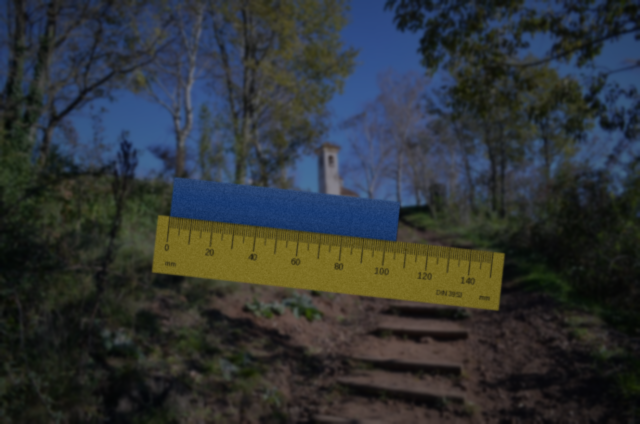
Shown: 105; mm
